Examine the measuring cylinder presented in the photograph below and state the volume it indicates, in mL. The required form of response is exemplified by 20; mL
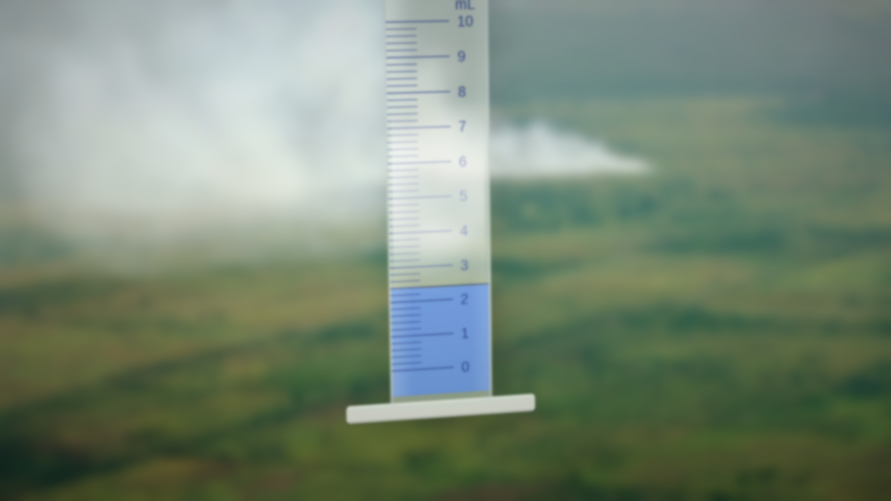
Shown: 2.4; mL
